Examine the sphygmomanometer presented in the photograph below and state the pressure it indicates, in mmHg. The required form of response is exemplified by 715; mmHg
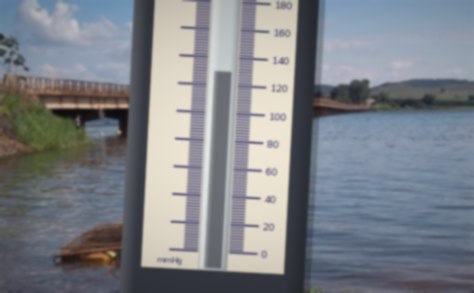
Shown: 130; mmHg
